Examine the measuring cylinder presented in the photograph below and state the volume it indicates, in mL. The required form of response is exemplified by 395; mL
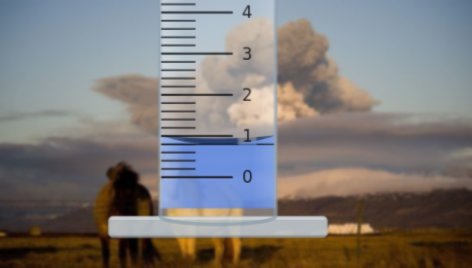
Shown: 0.8; mL
